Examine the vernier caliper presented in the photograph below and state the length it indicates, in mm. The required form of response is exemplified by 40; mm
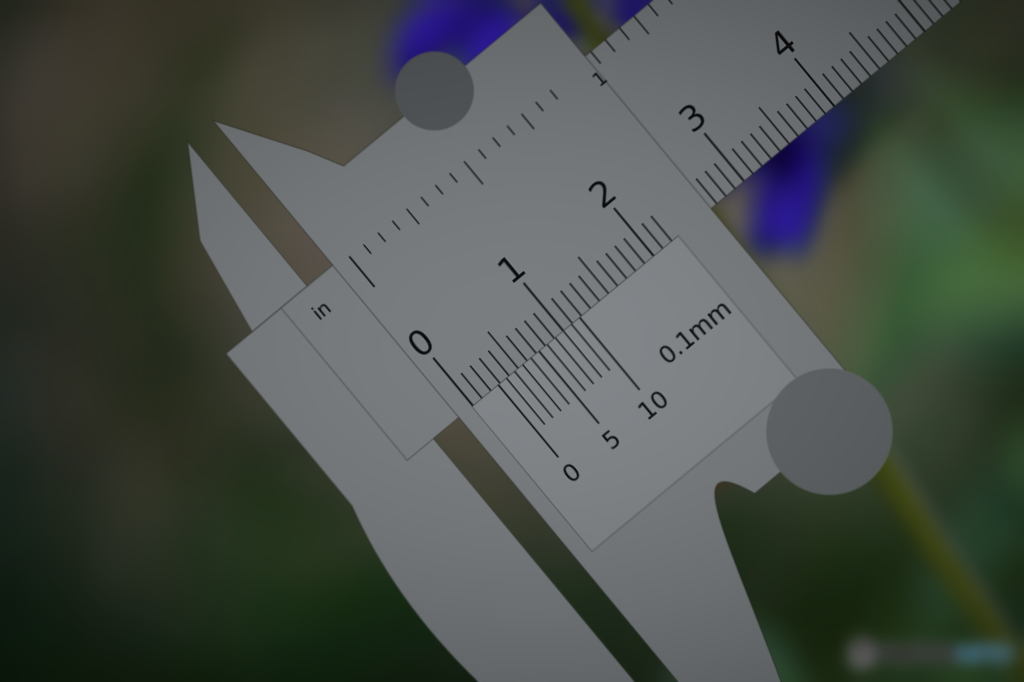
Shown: 2.8; mm
